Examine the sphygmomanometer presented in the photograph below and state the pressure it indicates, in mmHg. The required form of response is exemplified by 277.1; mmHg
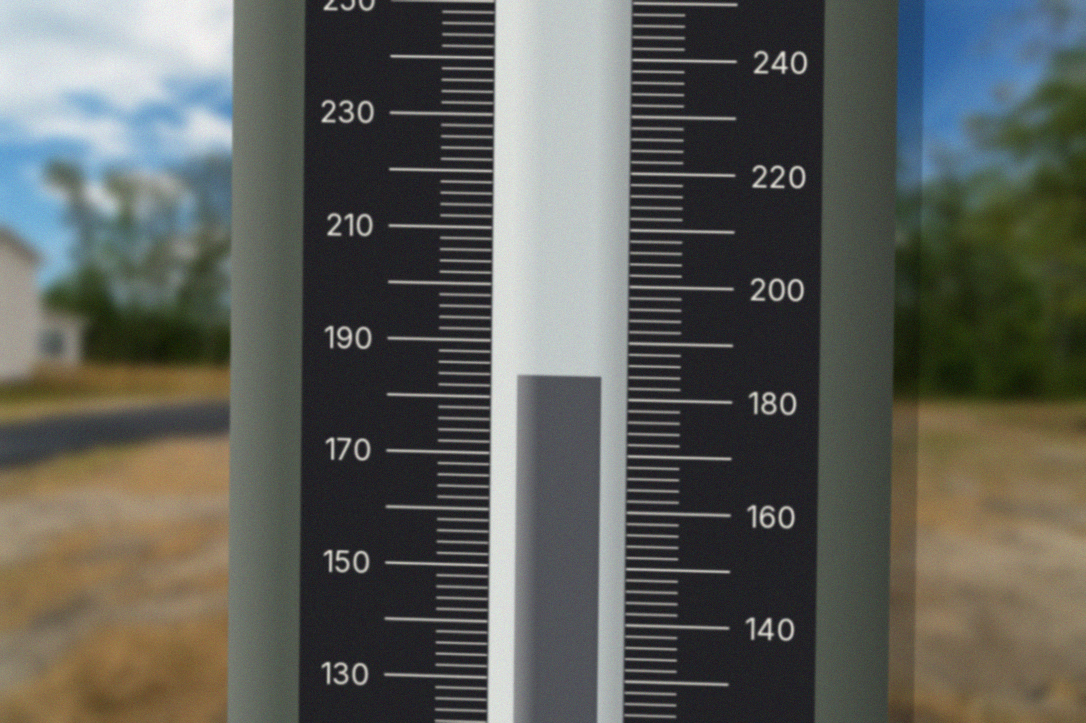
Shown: 184; mmHg
